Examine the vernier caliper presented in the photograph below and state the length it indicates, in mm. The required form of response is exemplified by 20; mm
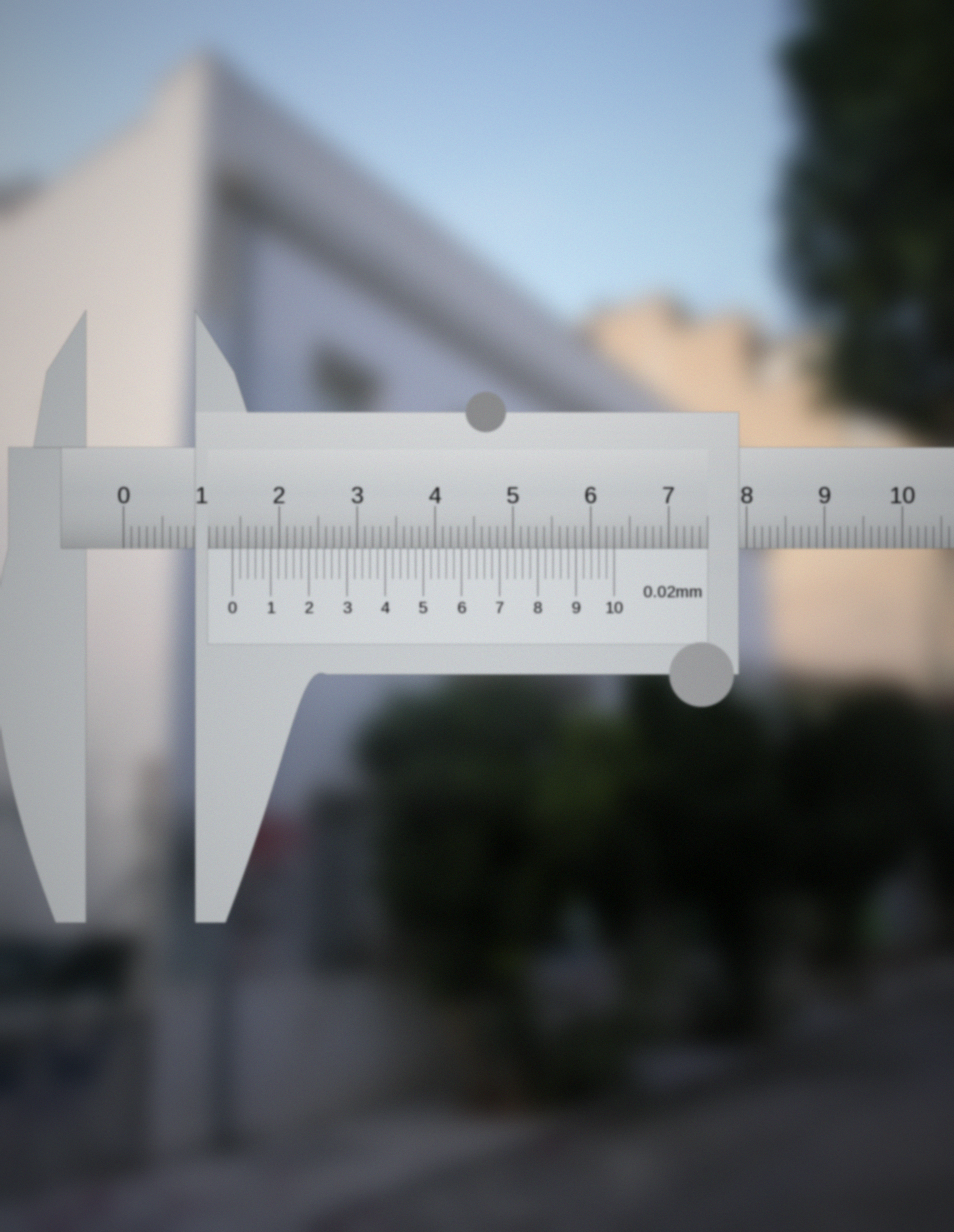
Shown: 14.0; mm
